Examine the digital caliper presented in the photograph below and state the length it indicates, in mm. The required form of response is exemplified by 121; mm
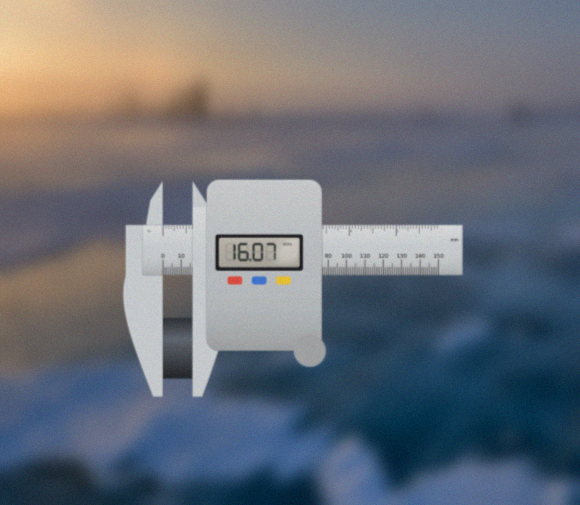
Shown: 16.07; mm
